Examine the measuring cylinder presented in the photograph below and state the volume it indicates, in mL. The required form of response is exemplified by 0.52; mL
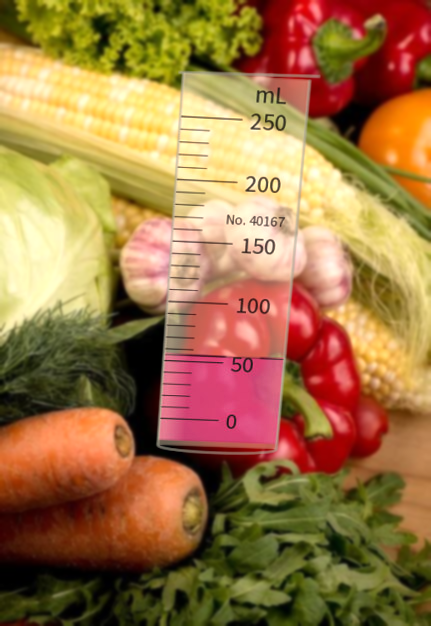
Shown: 55; mL
